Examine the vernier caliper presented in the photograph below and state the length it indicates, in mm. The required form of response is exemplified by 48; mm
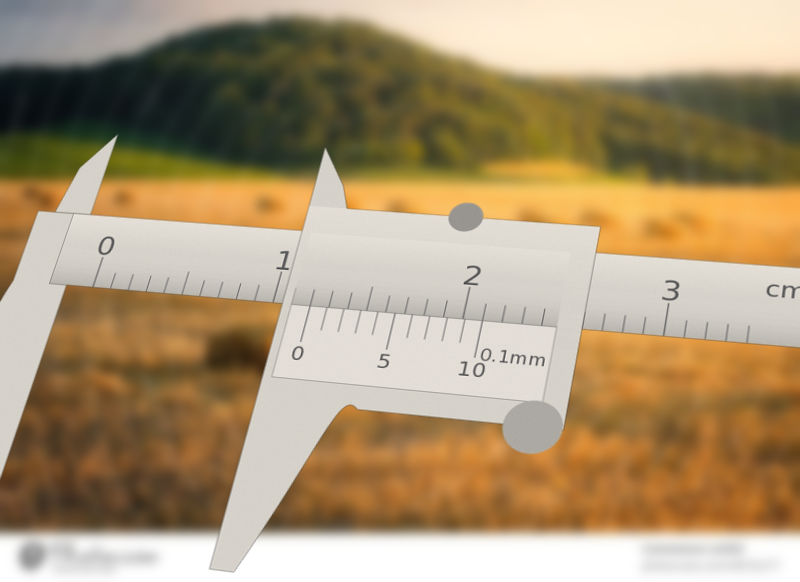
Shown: 12.0; mm
